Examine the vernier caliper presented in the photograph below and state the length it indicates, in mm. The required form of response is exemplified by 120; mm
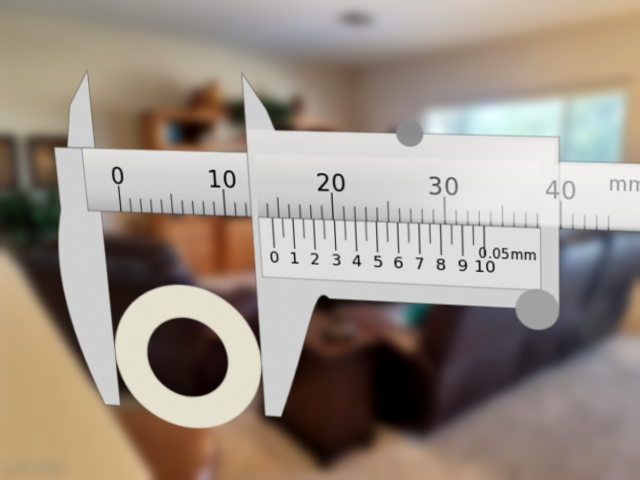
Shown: 14.4; mm
